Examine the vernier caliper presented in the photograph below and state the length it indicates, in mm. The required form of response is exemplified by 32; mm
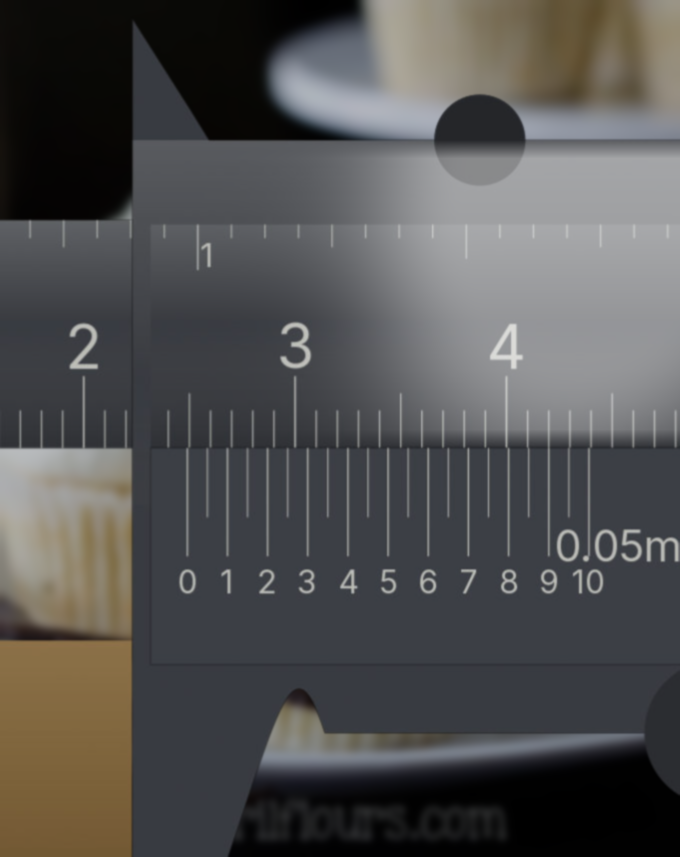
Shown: 24.9; mm
